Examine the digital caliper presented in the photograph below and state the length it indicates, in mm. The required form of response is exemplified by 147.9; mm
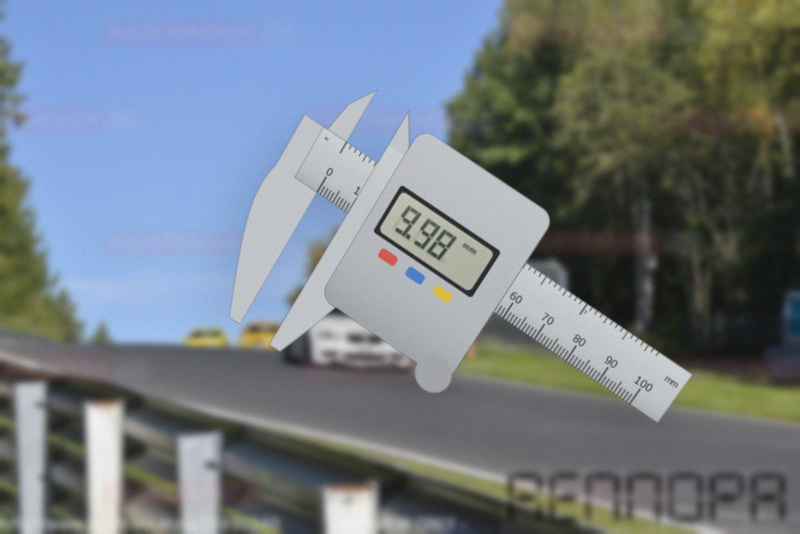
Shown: 9.98; mm
